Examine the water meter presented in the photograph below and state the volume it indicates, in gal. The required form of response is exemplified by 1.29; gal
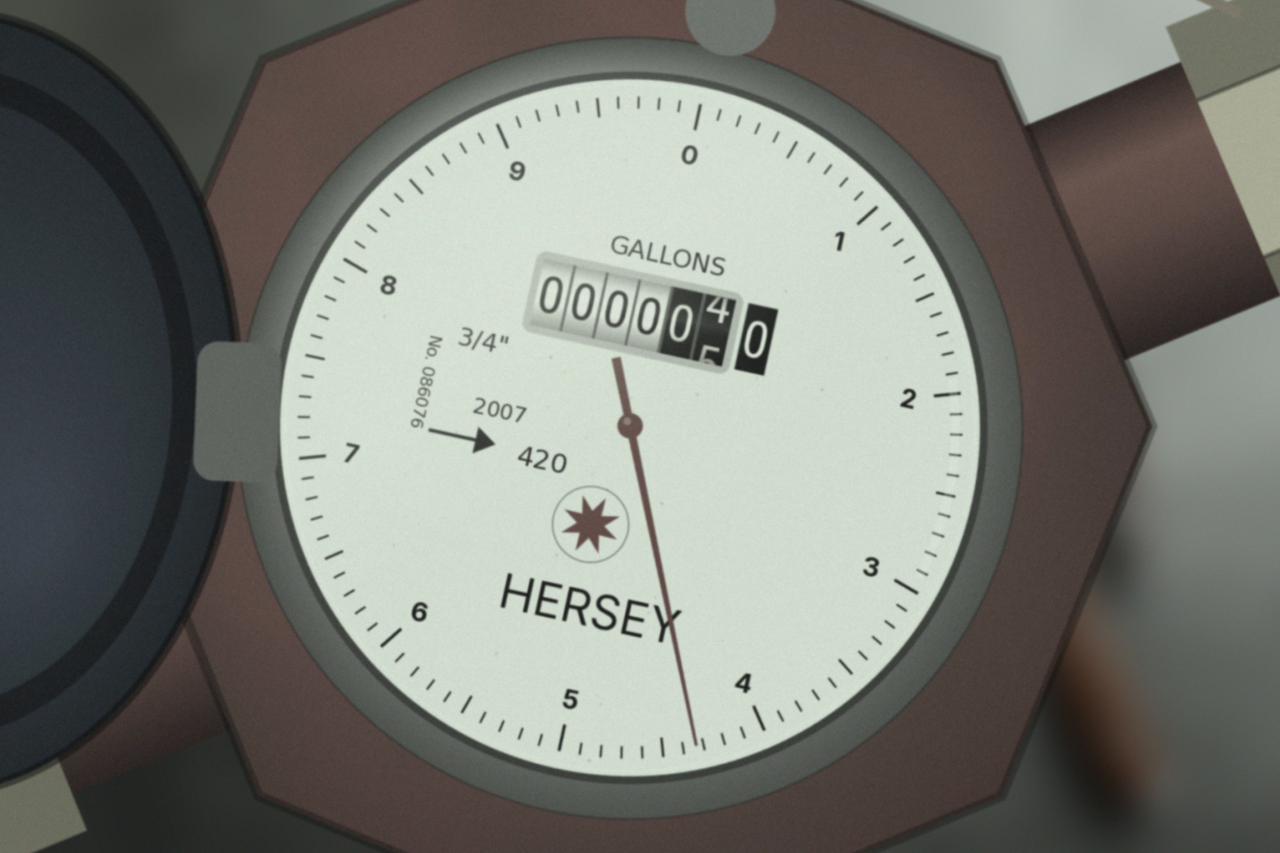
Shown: 44.3; gal
